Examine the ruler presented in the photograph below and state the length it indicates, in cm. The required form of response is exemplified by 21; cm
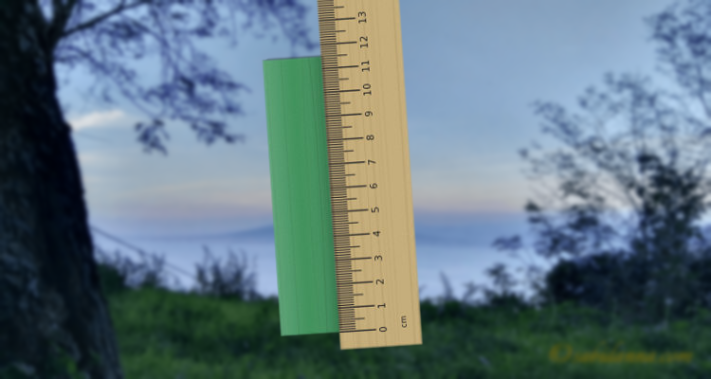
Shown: 11.5; cm
